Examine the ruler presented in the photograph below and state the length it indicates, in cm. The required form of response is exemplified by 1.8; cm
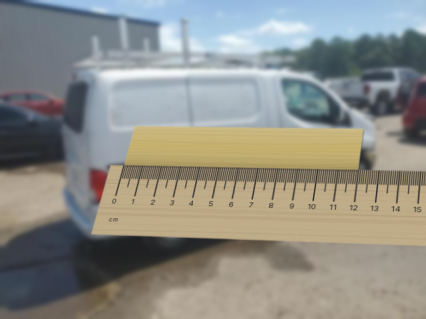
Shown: 12; cm
